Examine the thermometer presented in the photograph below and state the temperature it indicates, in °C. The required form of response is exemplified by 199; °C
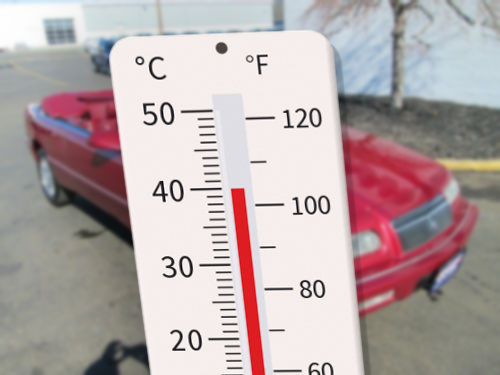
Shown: 40; °C
